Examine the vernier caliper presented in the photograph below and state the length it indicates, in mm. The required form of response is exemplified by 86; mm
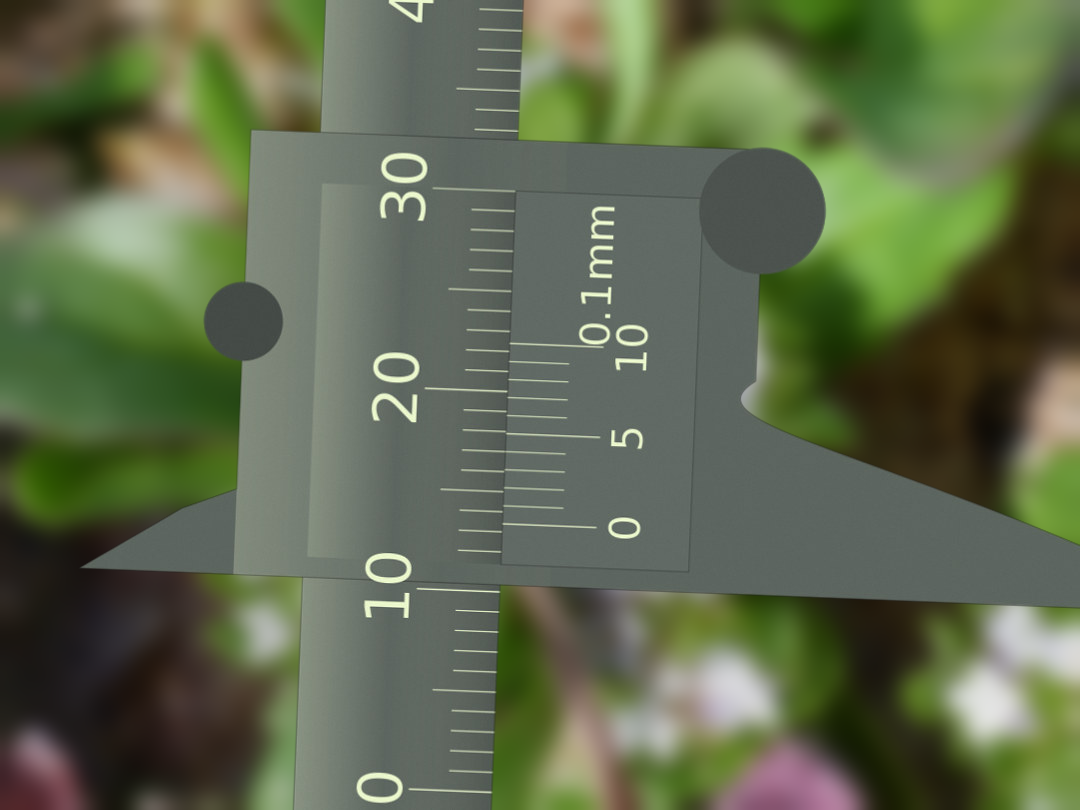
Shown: 13.4; mm
